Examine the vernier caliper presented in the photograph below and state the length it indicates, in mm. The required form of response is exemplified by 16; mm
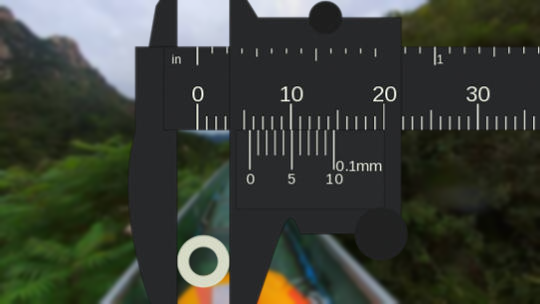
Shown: 5.6; mm
